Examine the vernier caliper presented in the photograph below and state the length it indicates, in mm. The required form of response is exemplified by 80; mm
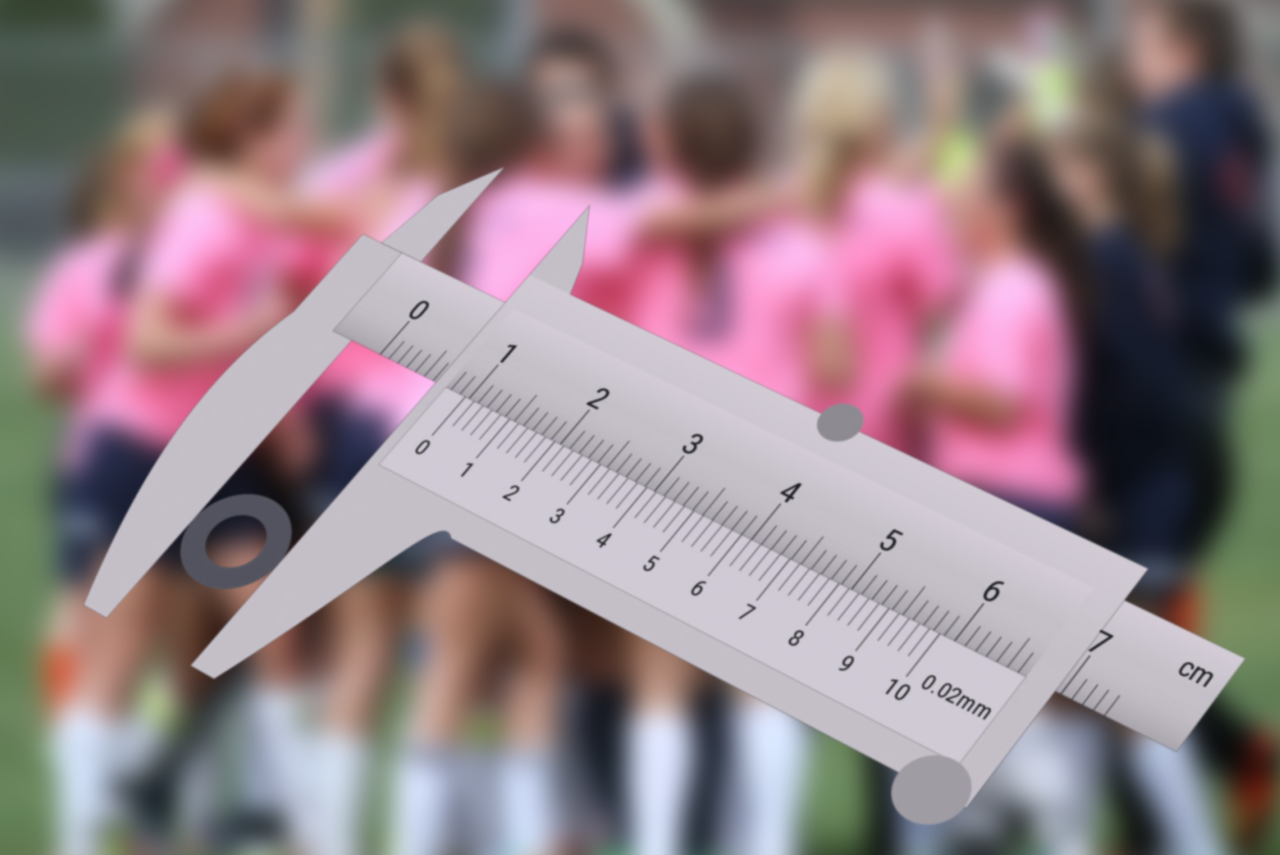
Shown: 9.6; mm
